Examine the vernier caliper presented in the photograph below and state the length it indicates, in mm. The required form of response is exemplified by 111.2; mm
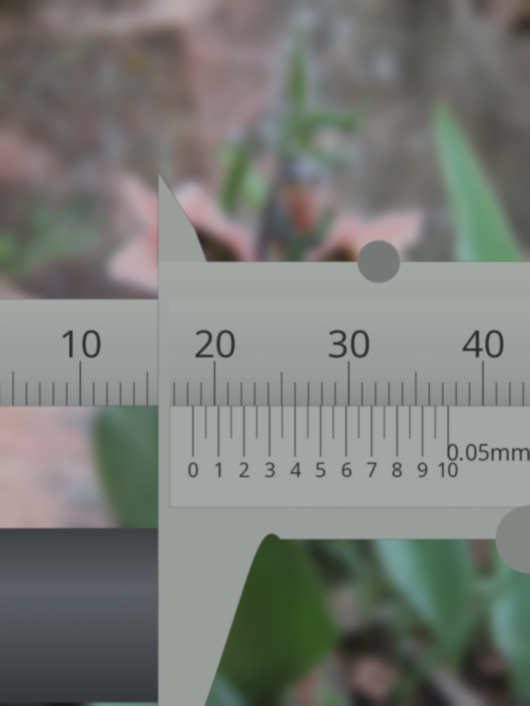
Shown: 18.4; mm
